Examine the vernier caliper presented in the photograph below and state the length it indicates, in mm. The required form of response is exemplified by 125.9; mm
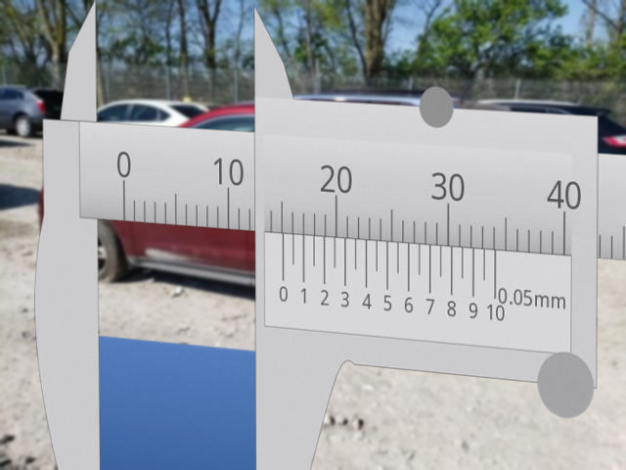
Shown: 15.1; mm
